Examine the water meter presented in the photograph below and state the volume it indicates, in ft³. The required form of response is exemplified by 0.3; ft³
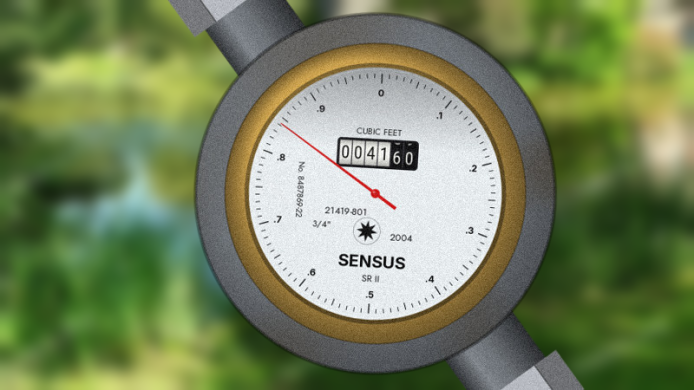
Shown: 4159.84; ft³
